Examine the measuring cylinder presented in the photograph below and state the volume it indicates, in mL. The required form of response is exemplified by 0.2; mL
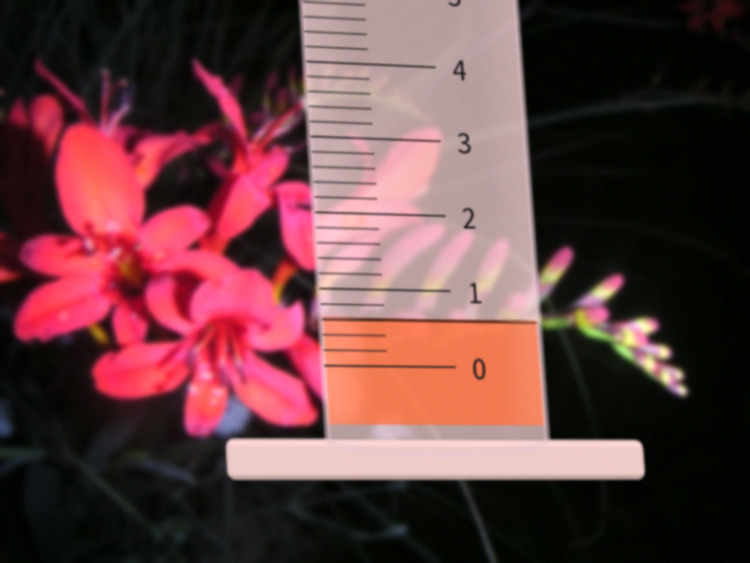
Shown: 0.6; mL
